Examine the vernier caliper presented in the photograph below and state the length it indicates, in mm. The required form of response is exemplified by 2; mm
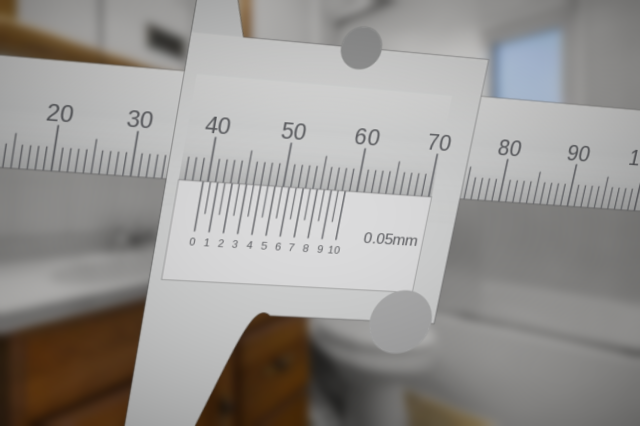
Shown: 39.4; mm
